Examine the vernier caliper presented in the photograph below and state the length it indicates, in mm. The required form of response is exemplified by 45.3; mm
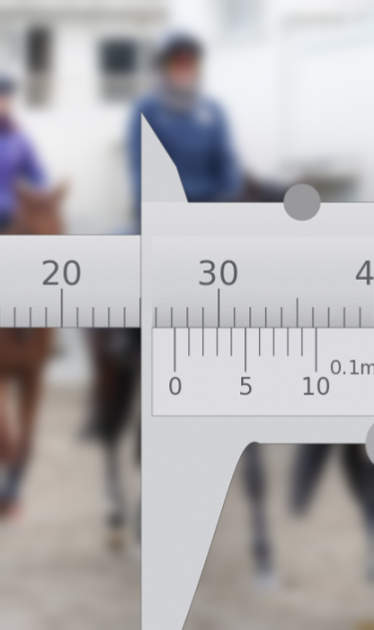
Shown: 27.2; mm
